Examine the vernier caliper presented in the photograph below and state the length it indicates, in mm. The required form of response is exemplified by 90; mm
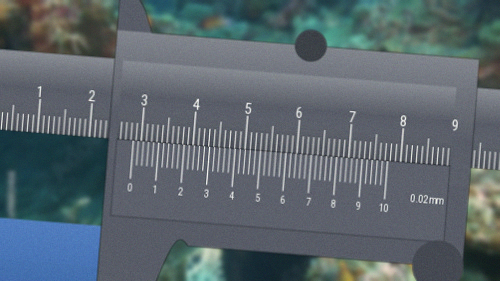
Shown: 28.5; mm
